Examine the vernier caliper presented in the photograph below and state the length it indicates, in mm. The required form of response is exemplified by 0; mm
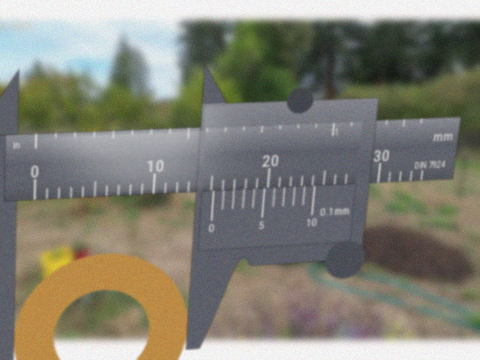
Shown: 15.2; mm
